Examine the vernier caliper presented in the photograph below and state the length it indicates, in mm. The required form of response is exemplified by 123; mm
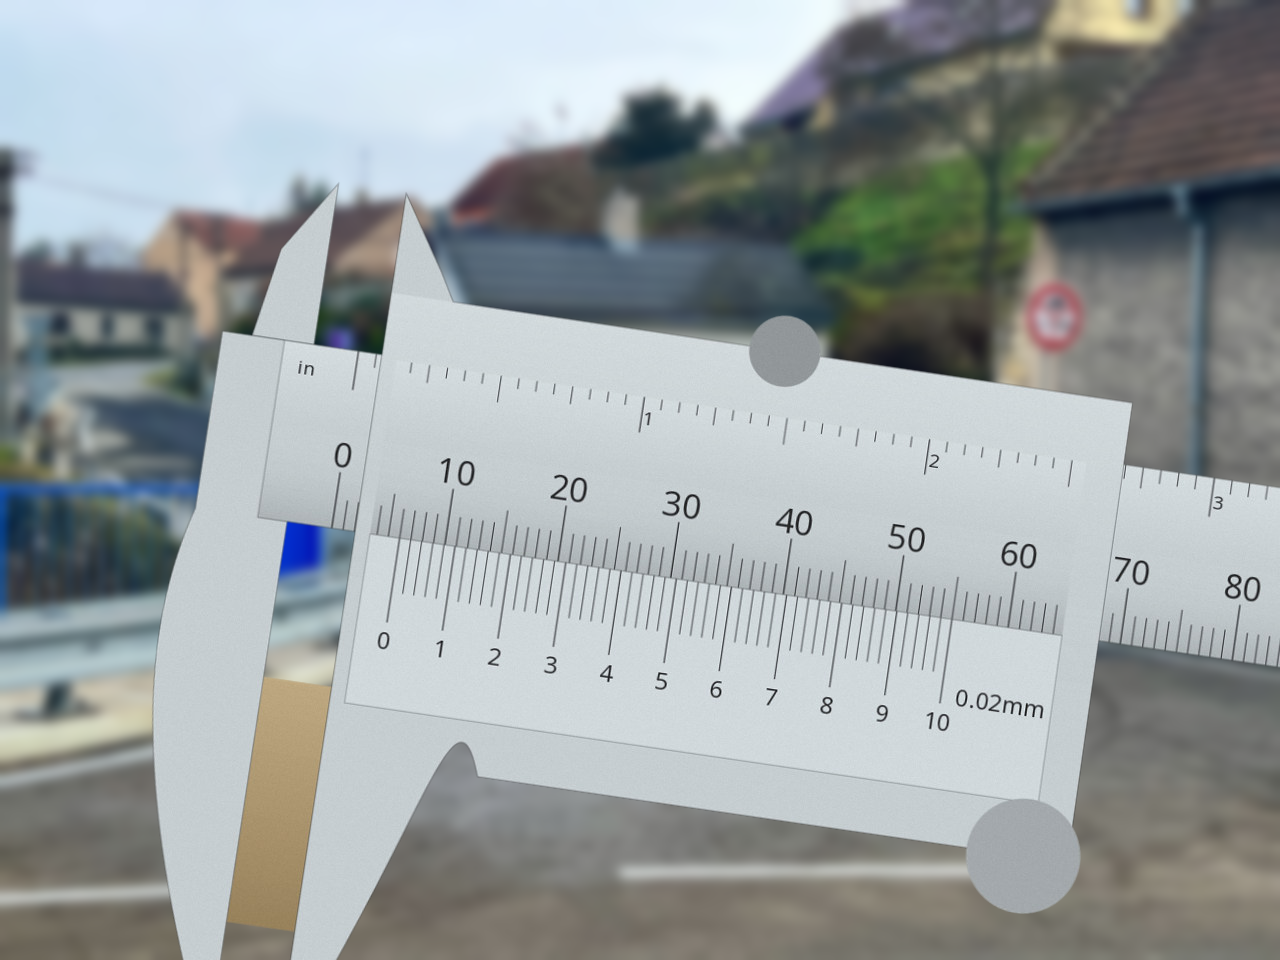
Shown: 6.0; mm
